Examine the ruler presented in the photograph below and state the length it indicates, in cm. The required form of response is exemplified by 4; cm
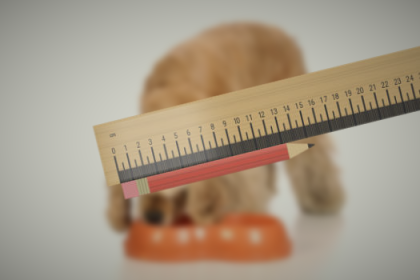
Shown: 15.5; cm
